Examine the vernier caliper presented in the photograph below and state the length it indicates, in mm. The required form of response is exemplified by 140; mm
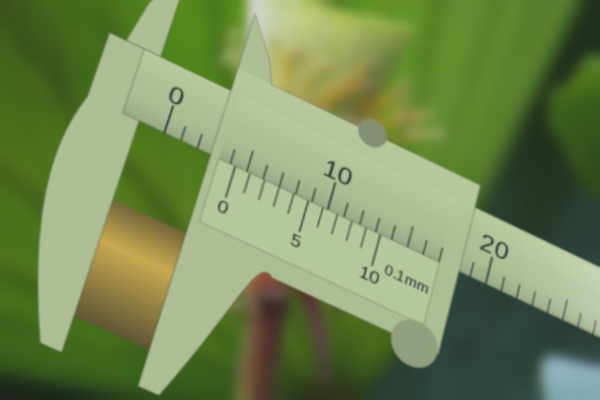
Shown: 4.3; mm
